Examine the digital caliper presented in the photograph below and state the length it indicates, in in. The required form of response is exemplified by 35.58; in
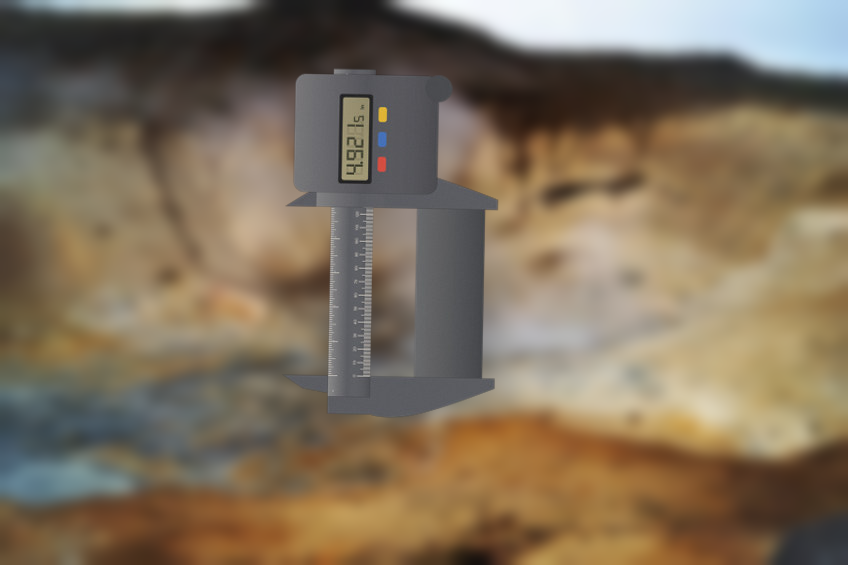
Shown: 4.9215; in
